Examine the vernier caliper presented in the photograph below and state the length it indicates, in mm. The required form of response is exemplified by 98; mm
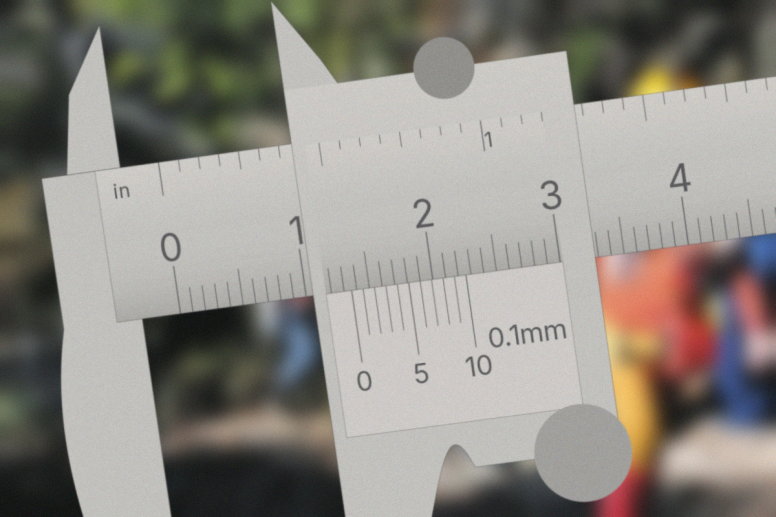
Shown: 13.6; mm
